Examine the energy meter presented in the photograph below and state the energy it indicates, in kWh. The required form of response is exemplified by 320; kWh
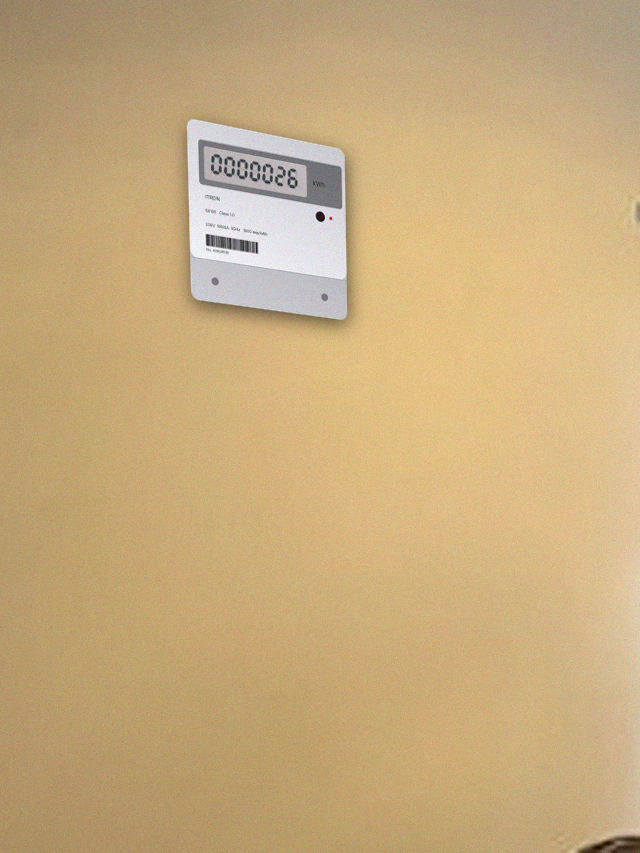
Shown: 26; kWh
